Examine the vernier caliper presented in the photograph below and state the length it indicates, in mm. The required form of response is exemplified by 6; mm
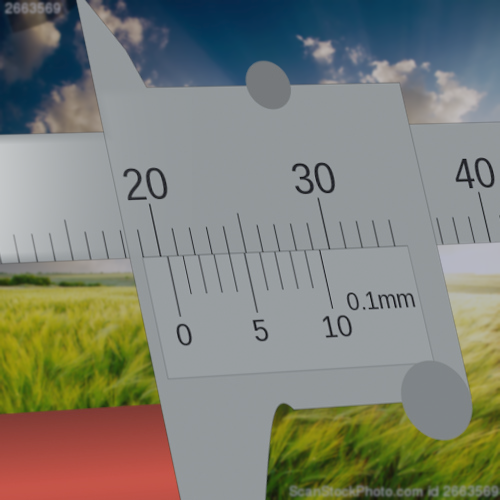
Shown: 20.4; mm
